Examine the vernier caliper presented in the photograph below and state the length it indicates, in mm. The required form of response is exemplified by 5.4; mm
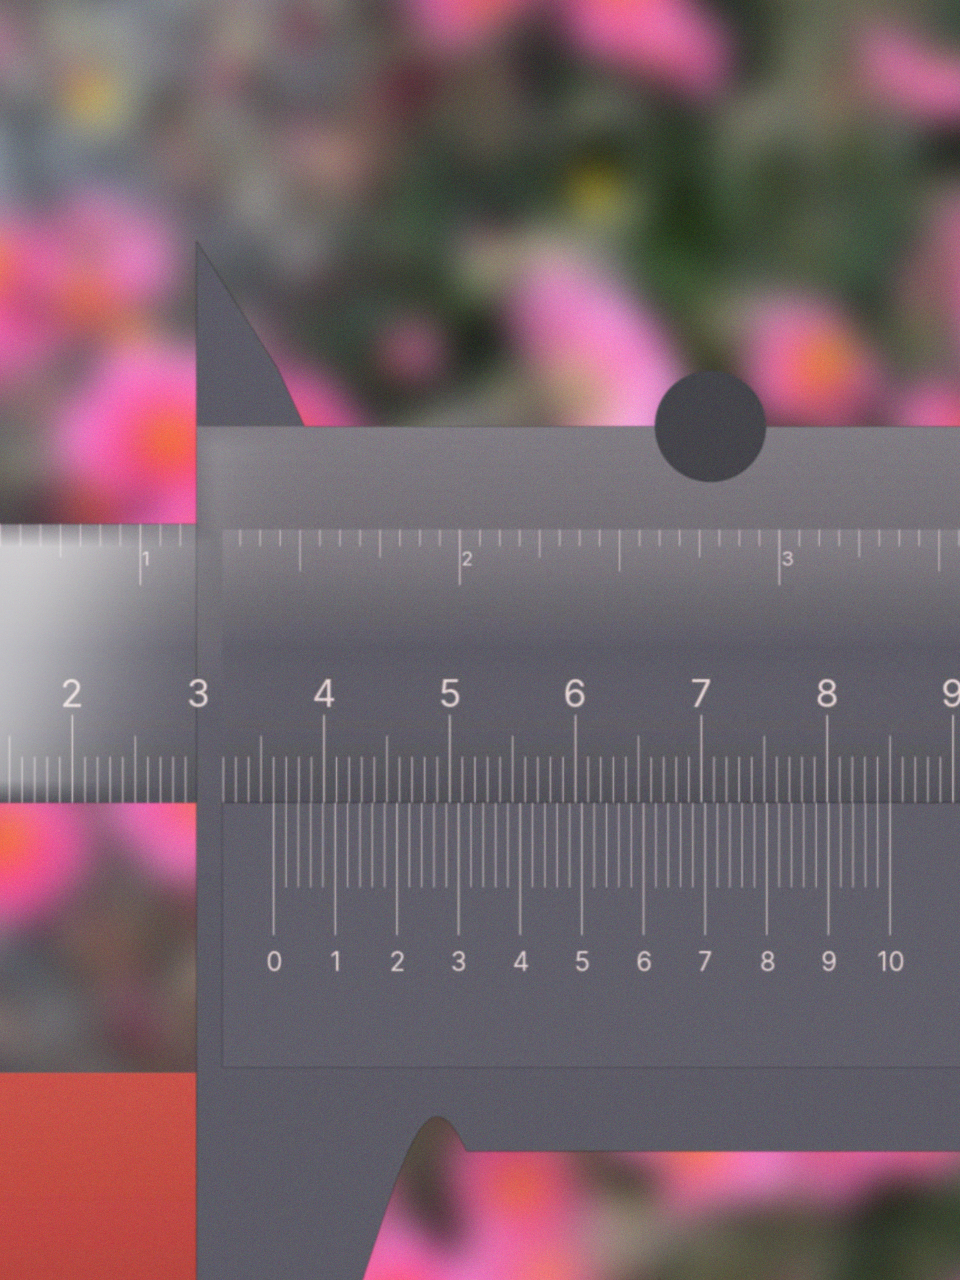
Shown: 36.0; mm
